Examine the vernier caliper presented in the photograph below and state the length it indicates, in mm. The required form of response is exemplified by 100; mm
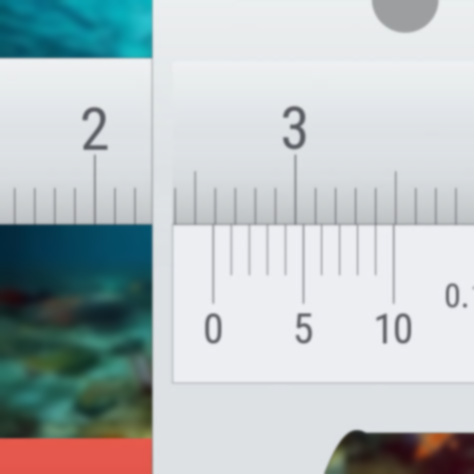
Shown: 25.9; mm
